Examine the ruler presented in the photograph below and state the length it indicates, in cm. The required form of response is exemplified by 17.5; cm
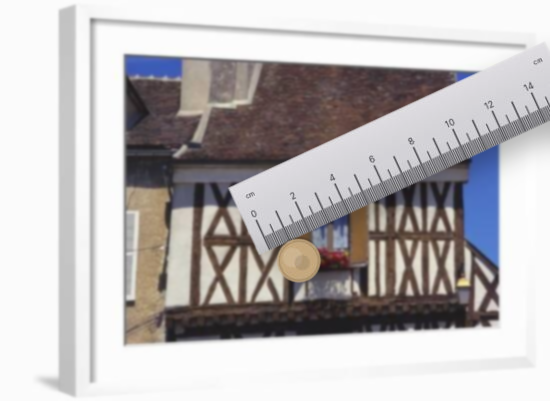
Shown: 2; cm
